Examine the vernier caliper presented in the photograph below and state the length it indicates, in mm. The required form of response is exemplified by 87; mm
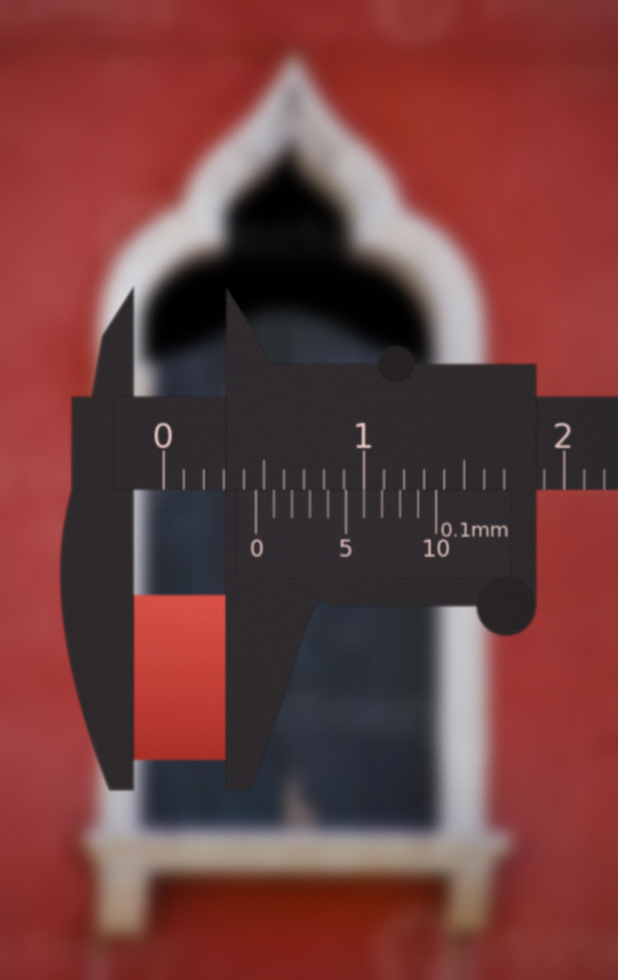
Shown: 4.6; mm
